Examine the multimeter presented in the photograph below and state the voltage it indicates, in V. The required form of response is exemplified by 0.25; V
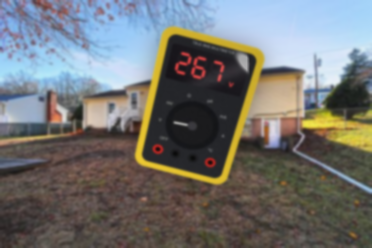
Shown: 267; V
